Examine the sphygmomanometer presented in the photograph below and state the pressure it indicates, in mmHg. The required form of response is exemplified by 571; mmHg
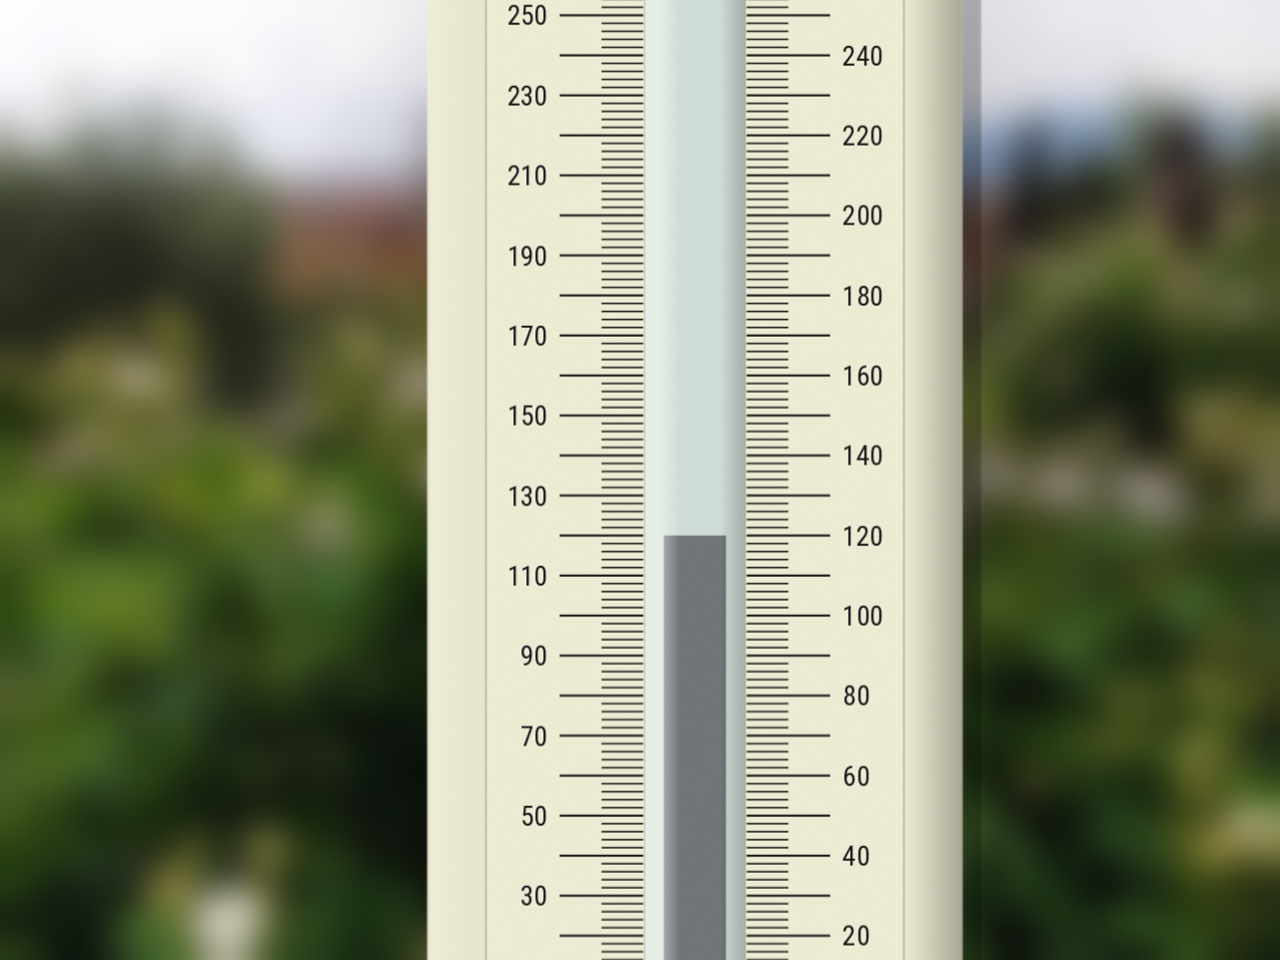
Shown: 120; mmHg
